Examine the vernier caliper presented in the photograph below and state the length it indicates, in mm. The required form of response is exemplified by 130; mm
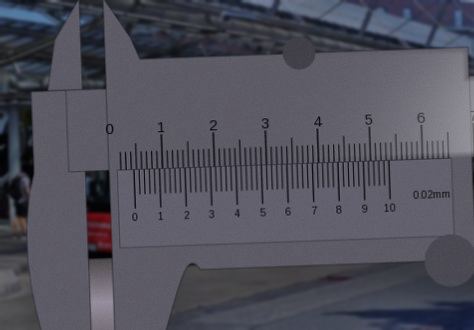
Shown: 4.5; mm
